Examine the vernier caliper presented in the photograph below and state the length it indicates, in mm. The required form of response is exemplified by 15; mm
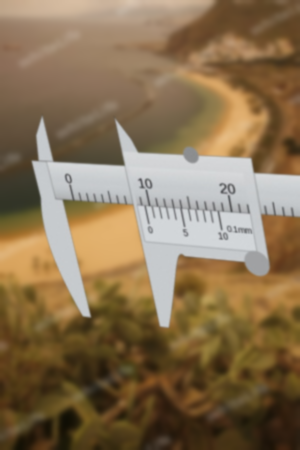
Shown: 9.4; mm
